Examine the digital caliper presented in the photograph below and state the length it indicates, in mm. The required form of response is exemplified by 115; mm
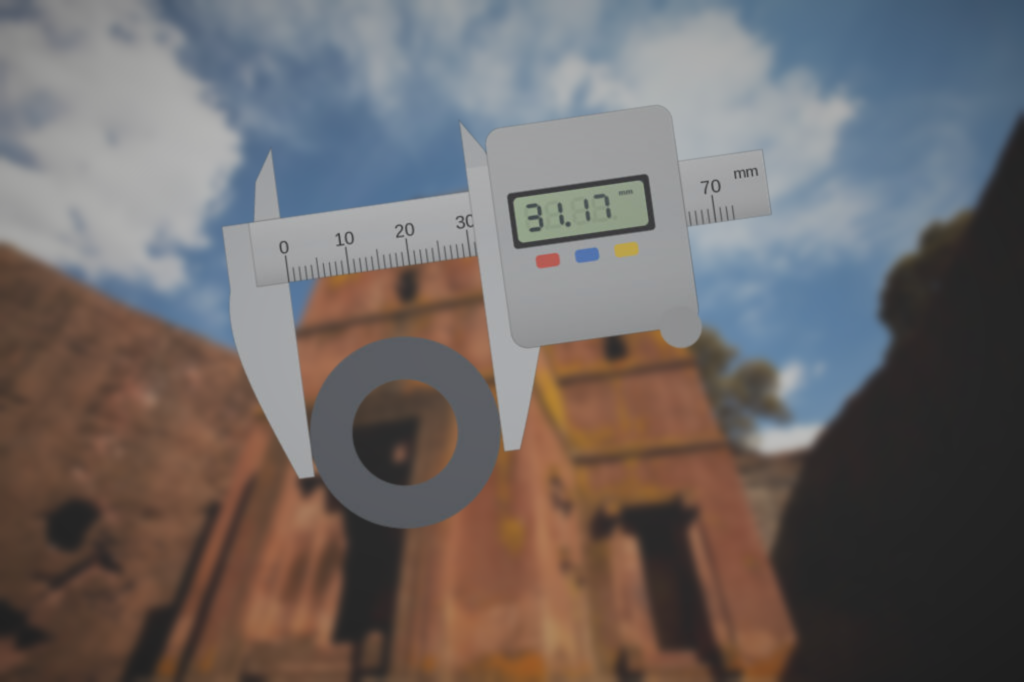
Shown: 31.17; mm
